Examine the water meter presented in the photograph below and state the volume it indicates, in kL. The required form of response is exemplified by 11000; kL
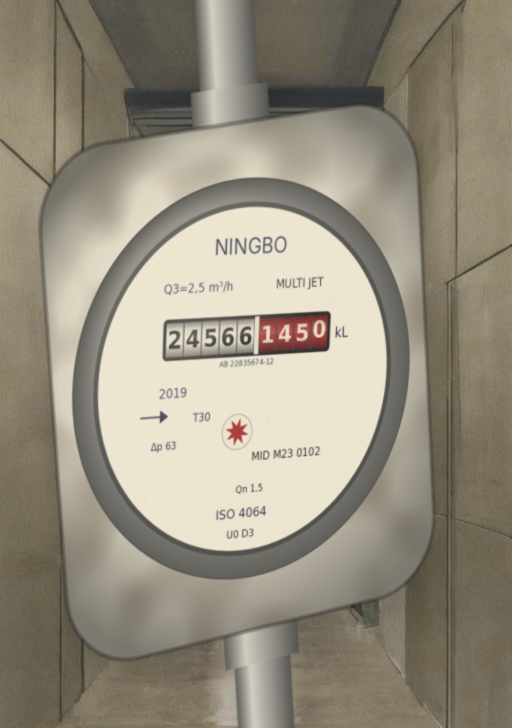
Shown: 24566.1450; kL
